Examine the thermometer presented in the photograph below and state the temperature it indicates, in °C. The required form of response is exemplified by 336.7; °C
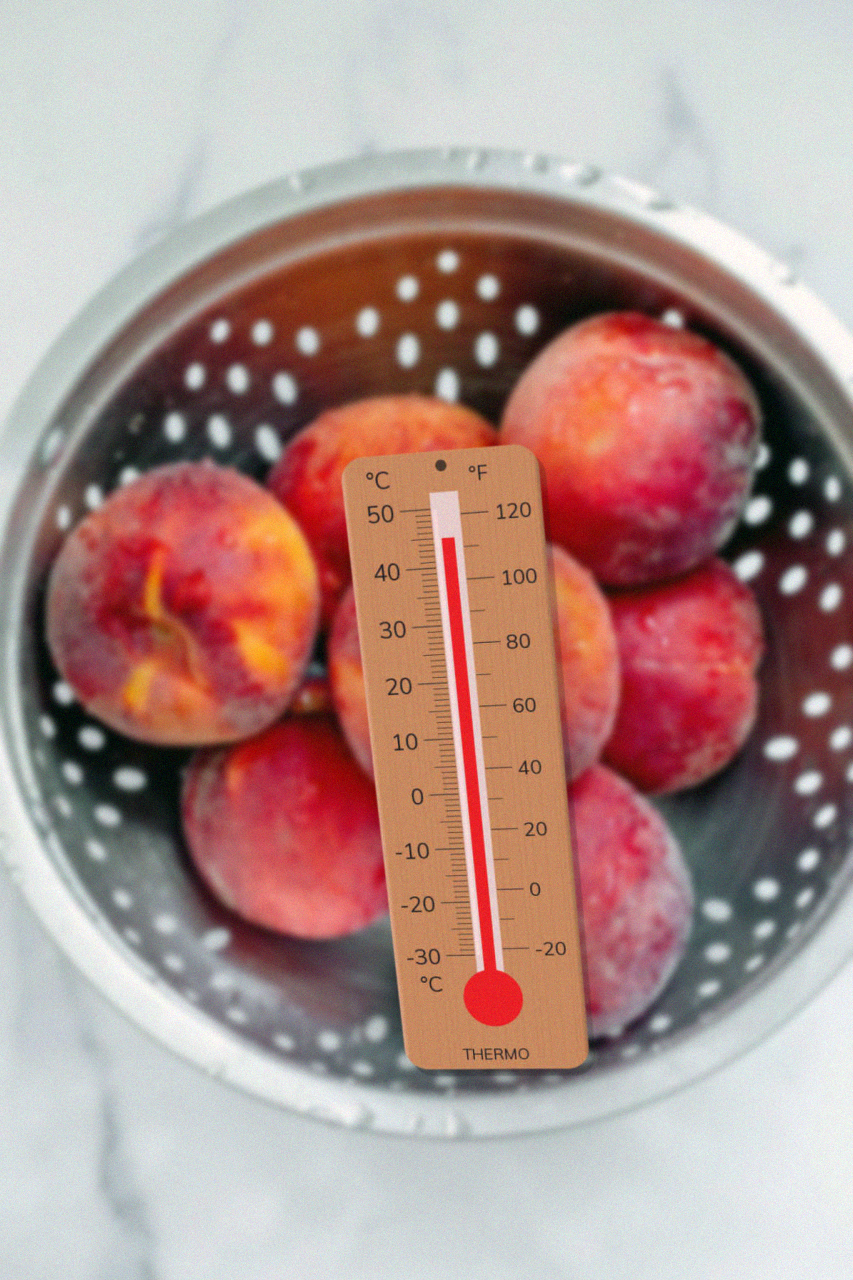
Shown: 45; °C
